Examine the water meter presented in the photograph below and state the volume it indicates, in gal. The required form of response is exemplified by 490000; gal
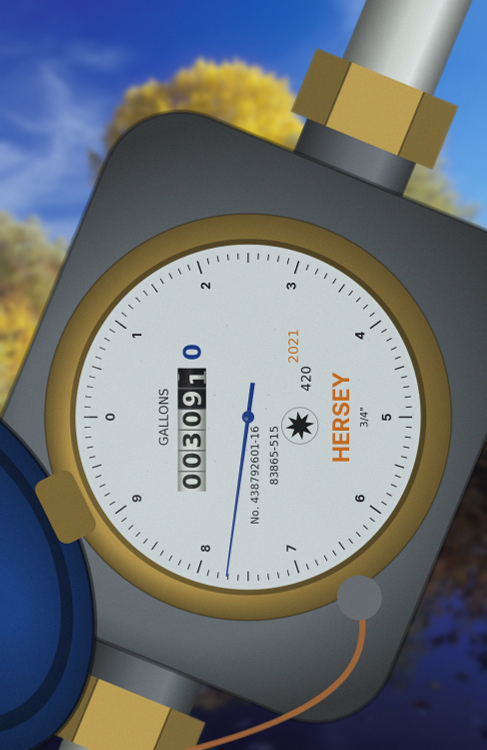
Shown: 30907.7; gal
